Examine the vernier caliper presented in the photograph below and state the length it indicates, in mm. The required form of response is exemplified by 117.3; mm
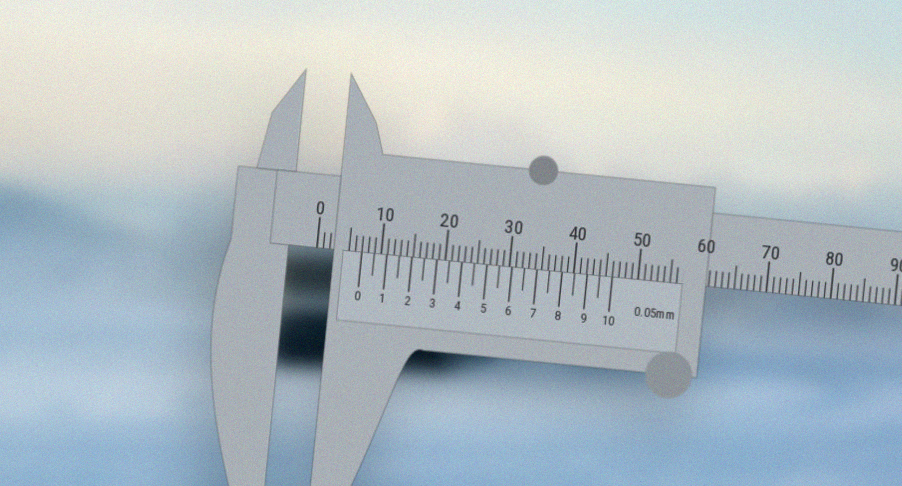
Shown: 7.0; mm
